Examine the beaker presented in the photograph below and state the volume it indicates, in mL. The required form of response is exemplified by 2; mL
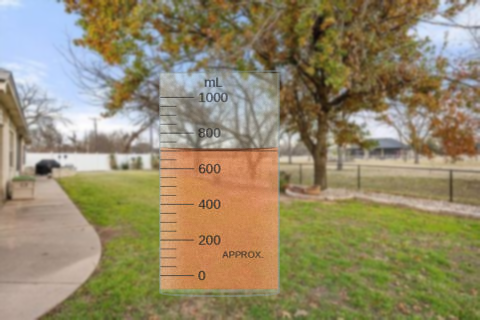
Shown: 700; mL
